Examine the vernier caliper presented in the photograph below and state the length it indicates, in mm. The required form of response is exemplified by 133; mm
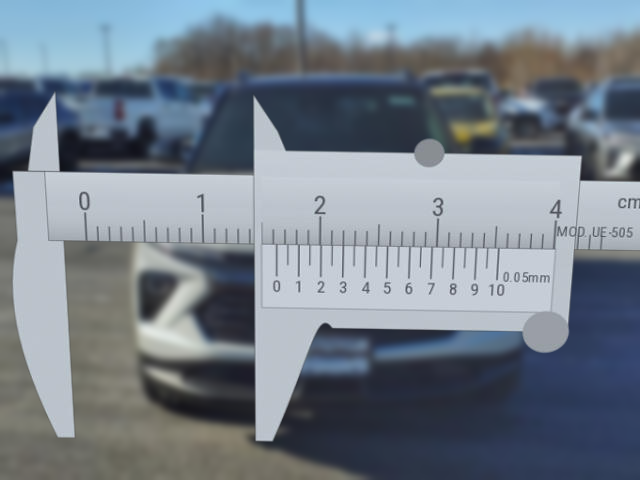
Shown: 16.3; mm
